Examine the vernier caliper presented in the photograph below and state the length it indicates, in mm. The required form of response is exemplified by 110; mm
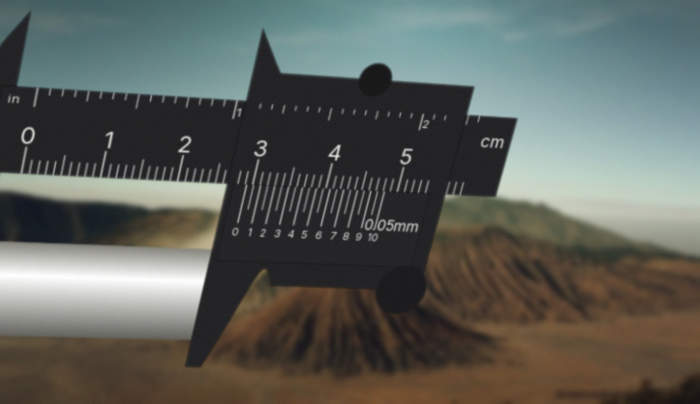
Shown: 29.2; mm
